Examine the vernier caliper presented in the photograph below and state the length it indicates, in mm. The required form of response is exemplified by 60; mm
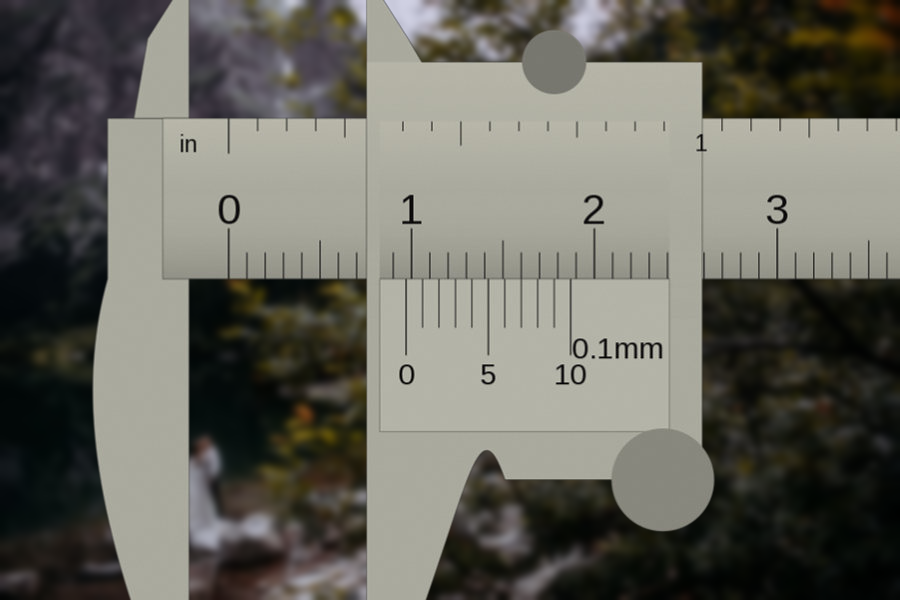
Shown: 9.7; mm
